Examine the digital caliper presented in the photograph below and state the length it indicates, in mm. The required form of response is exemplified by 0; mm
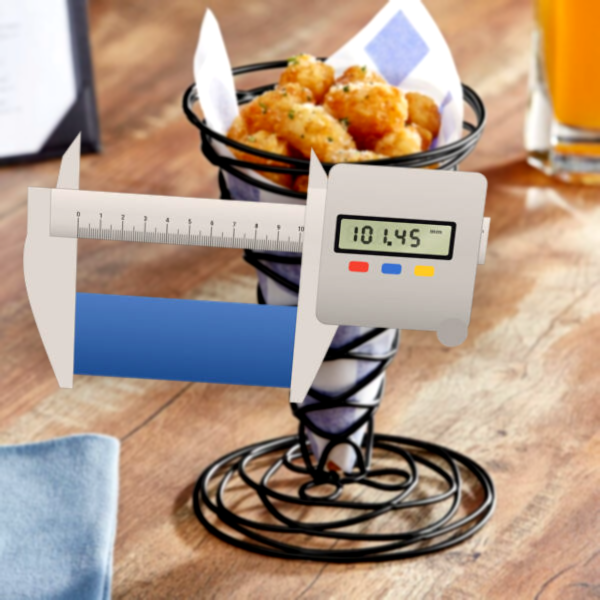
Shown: 101.45; mm
